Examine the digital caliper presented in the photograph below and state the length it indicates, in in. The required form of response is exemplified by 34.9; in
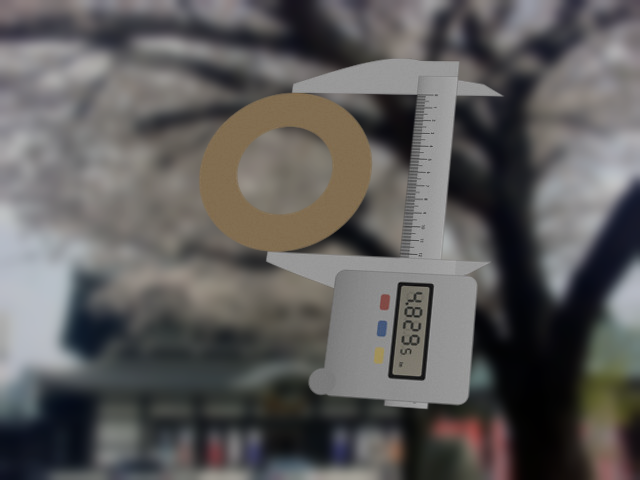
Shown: 4.8295; in
